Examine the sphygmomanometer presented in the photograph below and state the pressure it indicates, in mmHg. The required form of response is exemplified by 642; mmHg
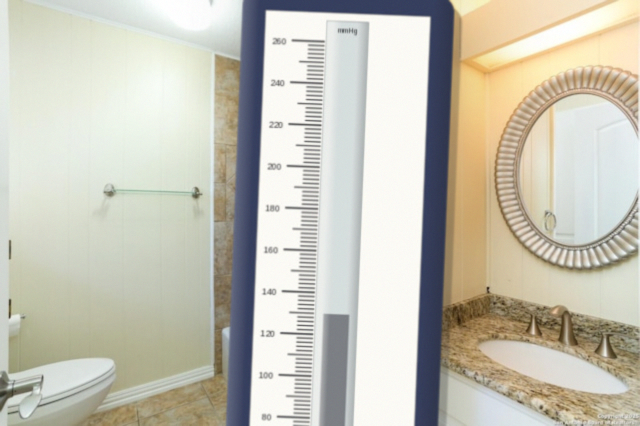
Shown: 130; mmHg
